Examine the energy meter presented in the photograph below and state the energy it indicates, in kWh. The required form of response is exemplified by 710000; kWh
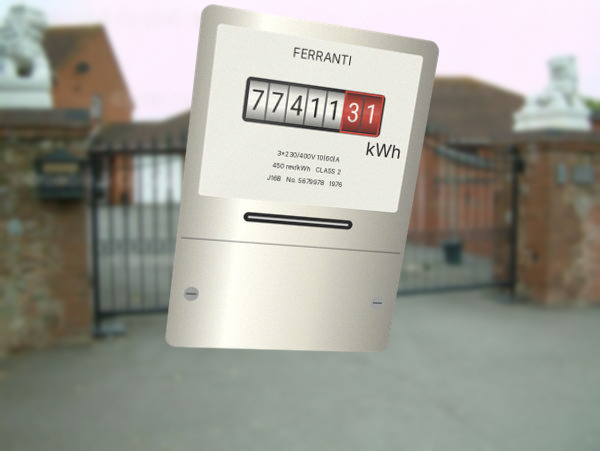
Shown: 77411.31; kWh
